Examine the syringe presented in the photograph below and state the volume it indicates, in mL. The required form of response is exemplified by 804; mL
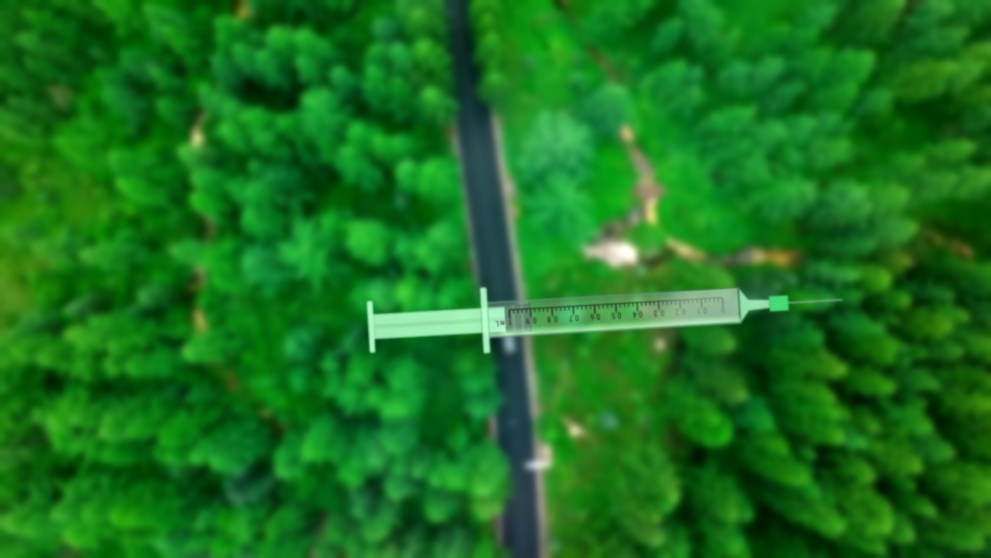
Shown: 0.9; mL
